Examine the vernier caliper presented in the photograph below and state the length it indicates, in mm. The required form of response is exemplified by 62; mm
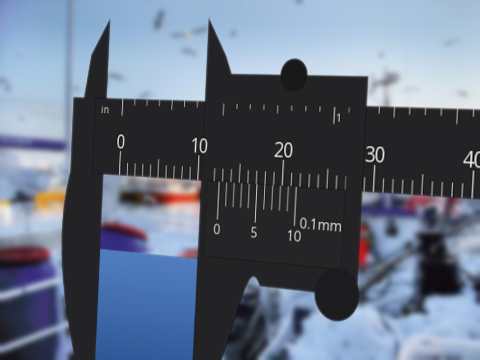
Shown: 12.6; mm
